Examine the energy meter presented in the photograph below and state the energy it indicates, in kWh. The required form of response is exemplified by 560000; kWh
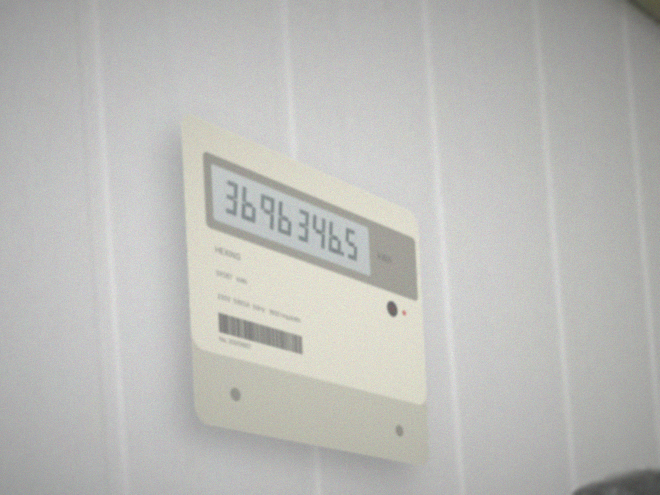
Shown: 3696346.5; kWh
